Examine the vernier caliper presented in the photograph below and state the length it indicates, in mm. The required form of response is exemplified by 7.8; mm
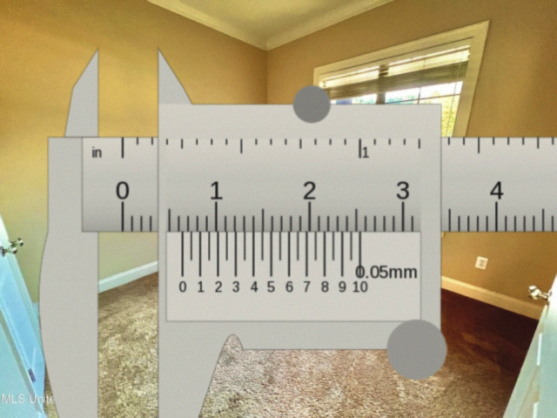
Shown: 6.4; mm
